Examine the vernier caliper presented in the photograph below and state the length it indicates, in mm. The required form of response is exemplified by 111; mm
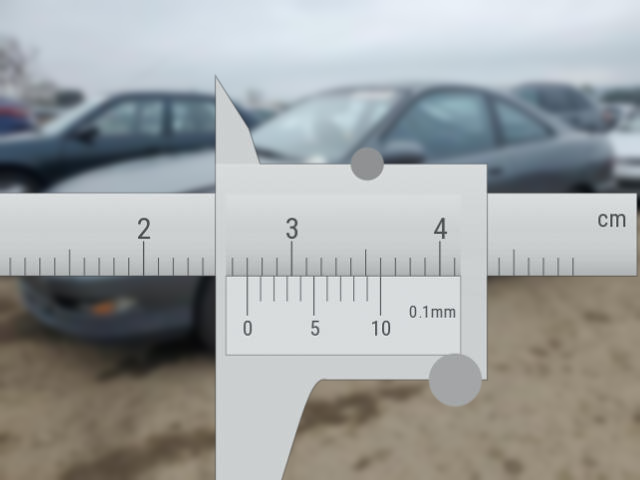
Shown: 27.0; mm
